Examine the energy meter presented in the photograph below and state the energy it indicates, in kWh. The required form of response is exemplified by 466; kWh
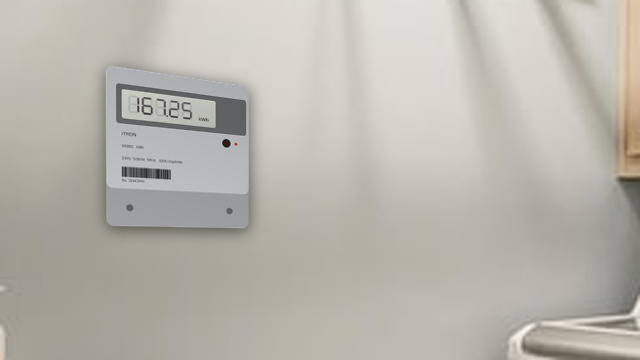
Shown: 167.25; kWh
